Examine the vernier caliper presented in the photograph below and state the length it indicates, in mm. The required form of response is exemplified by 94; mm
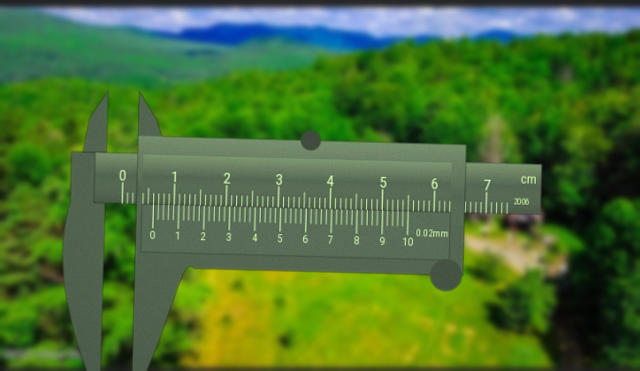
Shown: 6.0; mm
